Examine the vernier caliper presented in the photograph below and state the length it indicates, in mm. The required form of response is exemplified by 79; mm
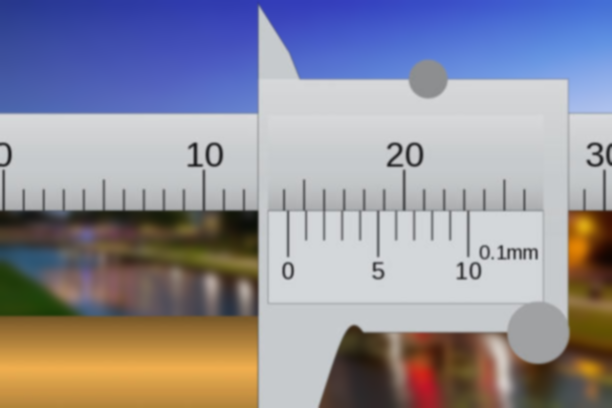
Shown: 14.2; mm
